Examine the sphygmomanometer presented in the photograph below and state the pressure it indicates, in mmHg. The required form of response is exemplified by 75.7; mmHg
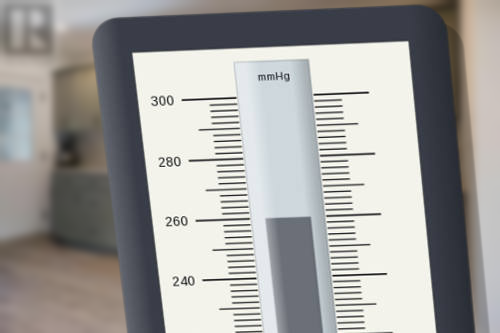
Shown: 260; mmHg
